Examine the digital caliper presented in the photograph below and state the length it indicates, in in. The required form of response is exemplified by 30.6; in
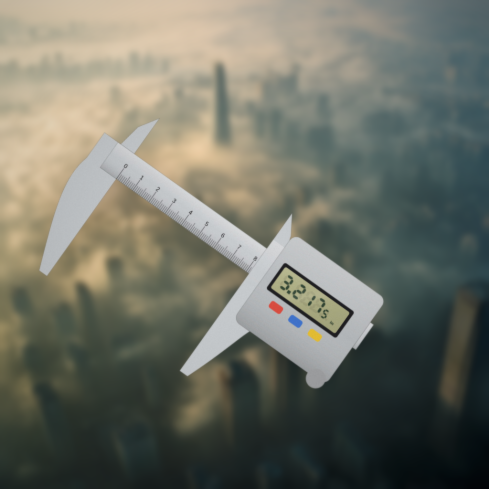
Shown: 3.2175; in
